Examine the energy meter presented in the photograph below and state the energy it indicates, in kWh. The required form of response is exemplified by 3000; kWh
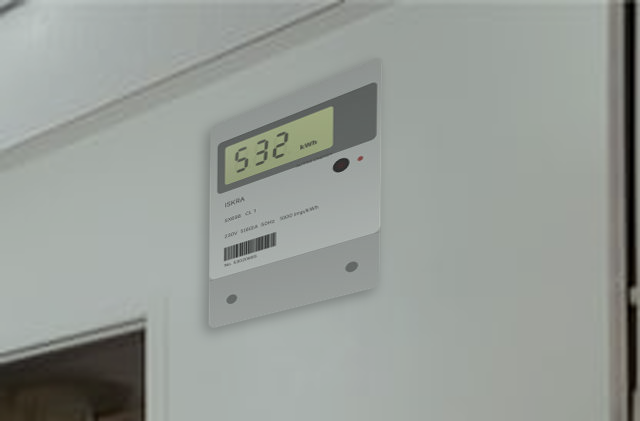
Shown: 532; kWh
